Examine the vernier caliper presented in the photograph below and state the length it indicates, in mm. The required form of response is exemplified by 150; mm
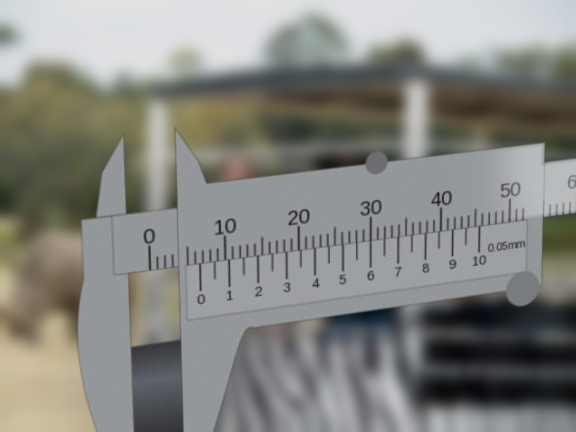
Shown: 6.6; mm
